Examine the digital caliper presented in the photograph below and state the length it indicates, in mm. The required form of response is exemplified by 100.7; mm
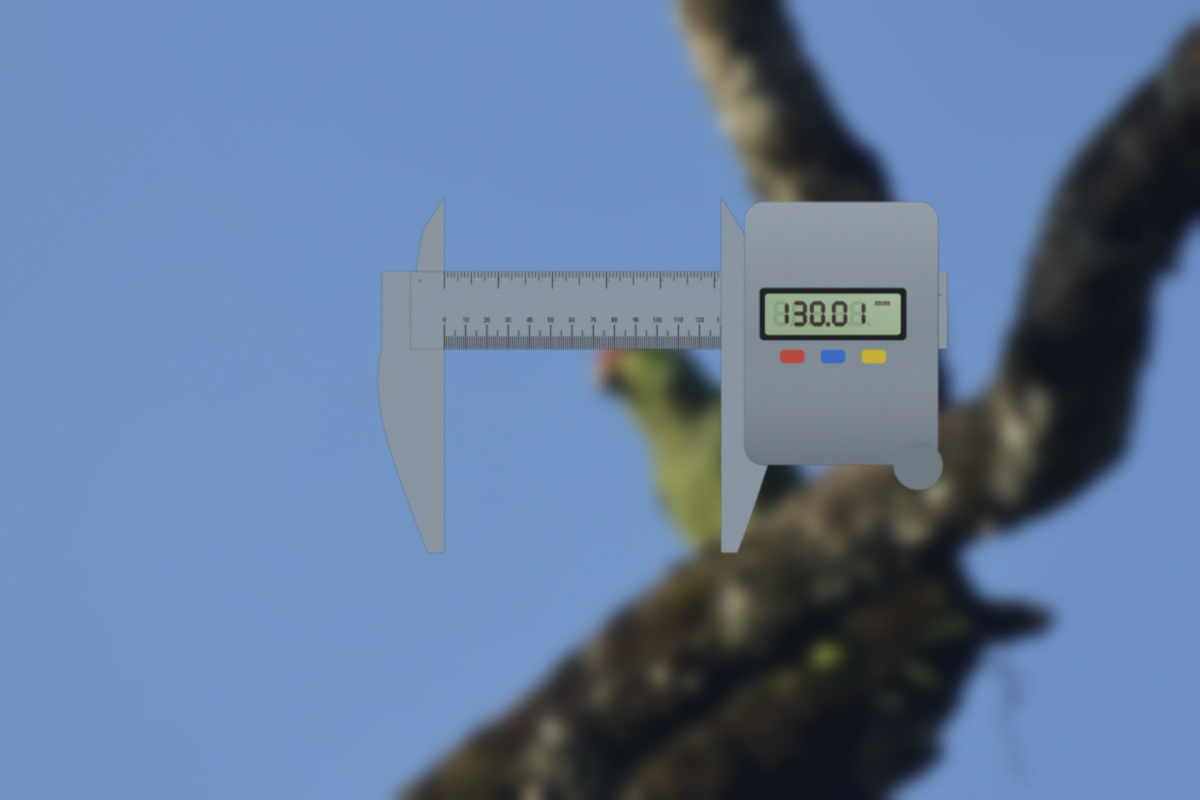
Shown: 130.01; mm
